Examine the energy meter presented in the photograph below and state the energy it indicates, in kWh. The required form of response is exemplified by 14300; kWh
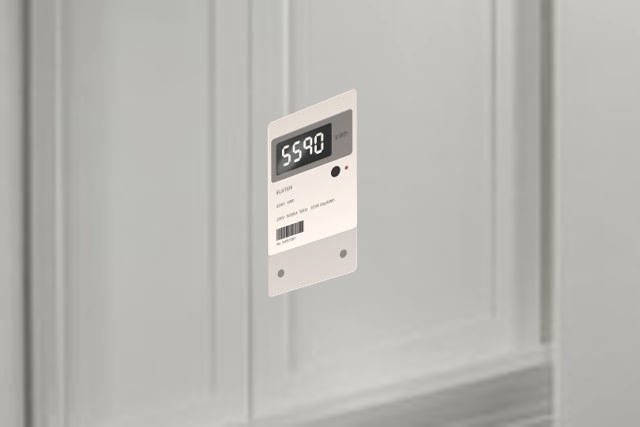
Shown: 5590; kWh
